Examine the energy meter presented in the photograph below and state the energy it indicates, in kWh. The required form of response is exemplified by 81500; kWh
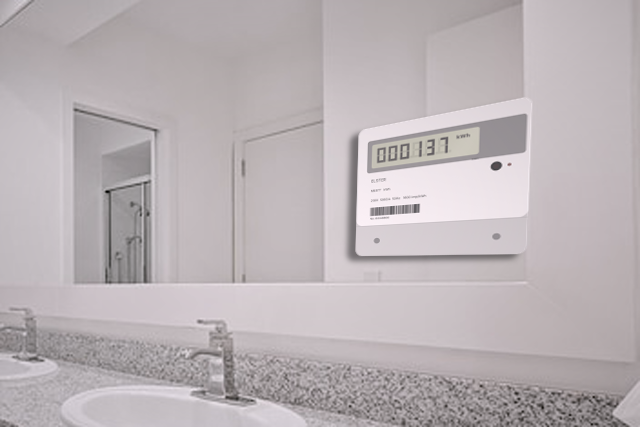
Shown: 137; kWh
